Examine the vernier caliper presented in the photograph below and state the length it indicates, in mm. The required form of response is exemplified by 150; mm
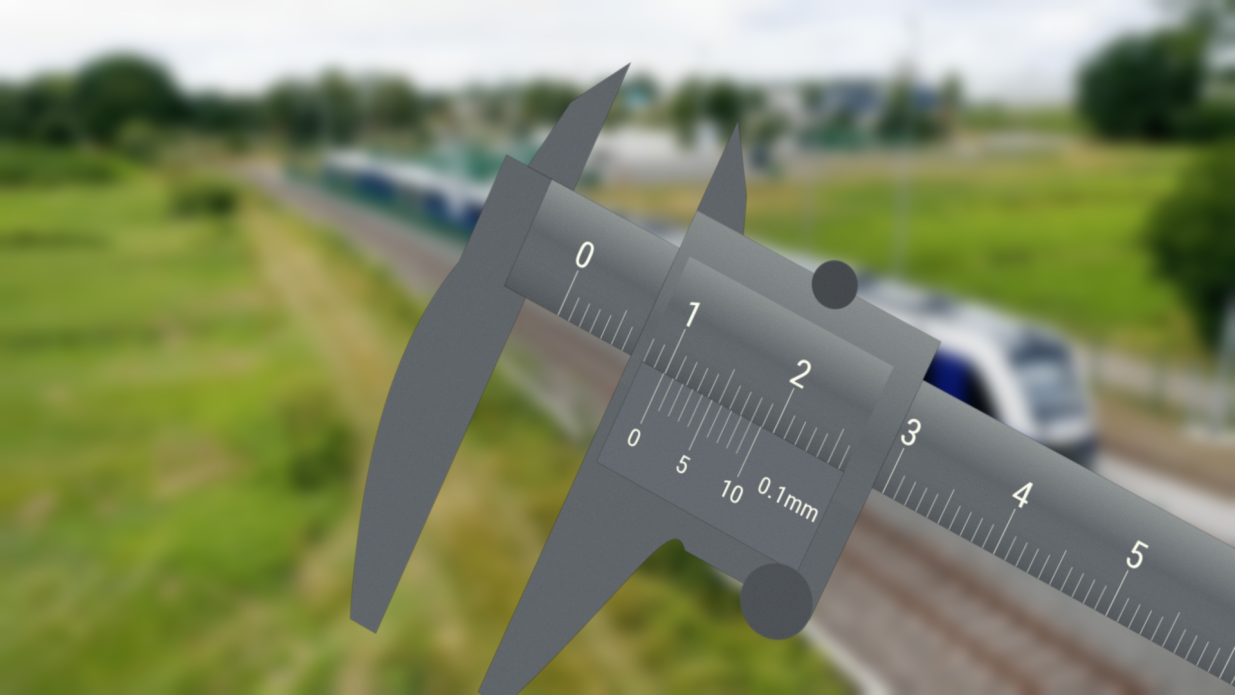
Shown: 9.9; mm
